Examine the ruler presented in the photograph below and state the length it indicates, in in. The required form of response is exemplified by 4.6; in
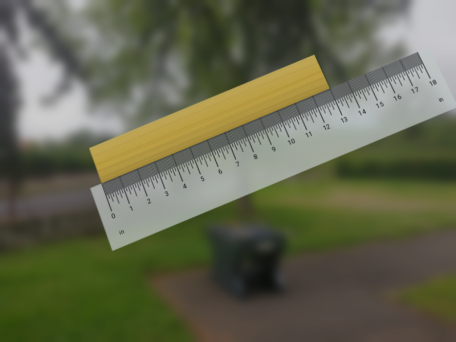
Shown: 13; in
